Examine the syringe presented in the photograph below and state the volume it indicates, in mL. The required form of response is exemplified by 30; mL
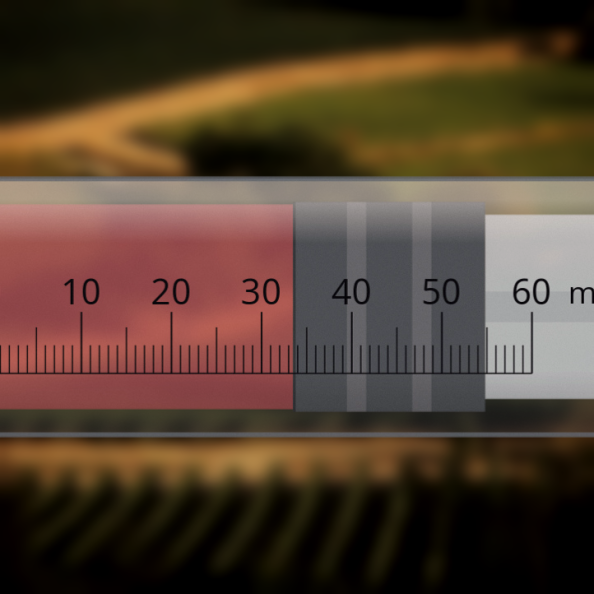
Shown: 33.5; mL
